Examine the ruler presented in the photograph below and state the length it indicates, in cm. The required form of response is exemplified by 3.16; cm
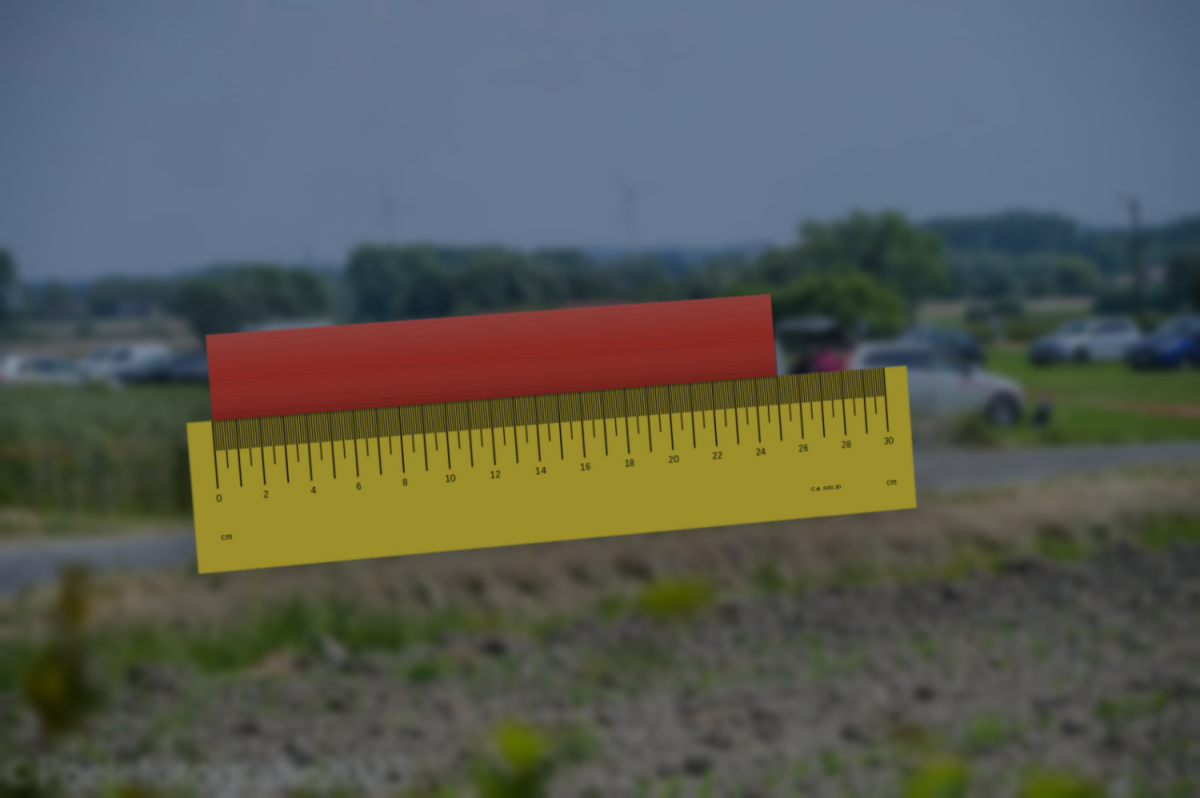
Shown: 25; cm
